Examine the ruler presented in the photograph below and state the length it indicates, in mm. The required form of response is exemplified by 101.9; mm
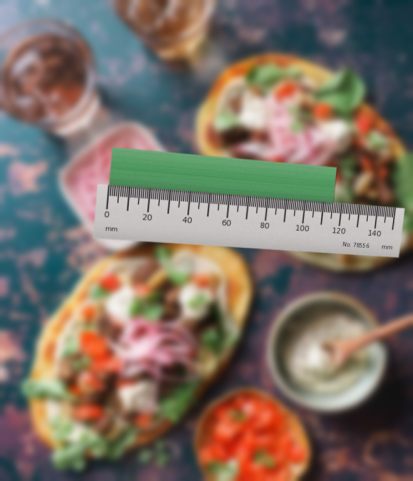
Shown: 115; mm
